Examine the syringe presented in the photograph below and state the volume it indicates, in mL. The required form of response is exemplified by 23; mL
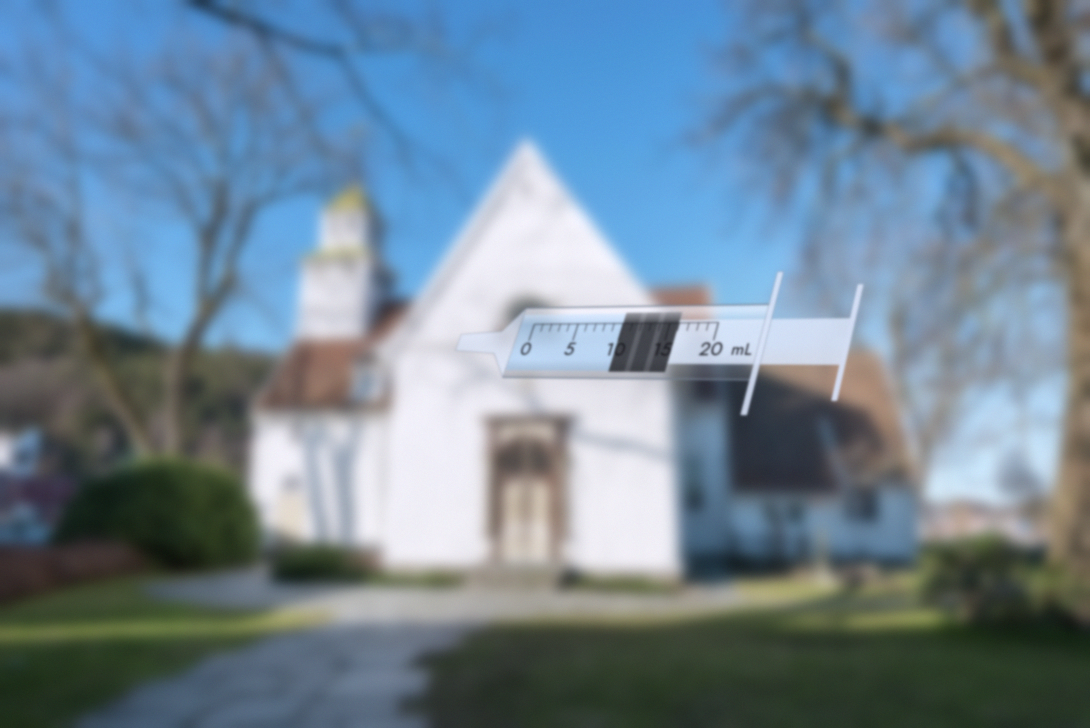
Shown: 10; mL
